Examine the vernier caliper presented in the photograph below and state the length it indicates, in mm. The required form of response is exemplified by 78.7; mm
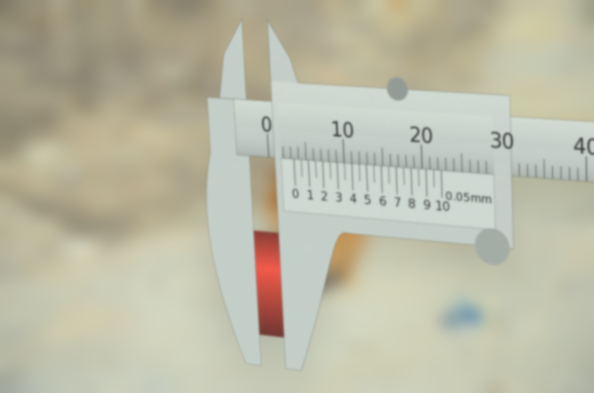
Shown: 3.4; mm
